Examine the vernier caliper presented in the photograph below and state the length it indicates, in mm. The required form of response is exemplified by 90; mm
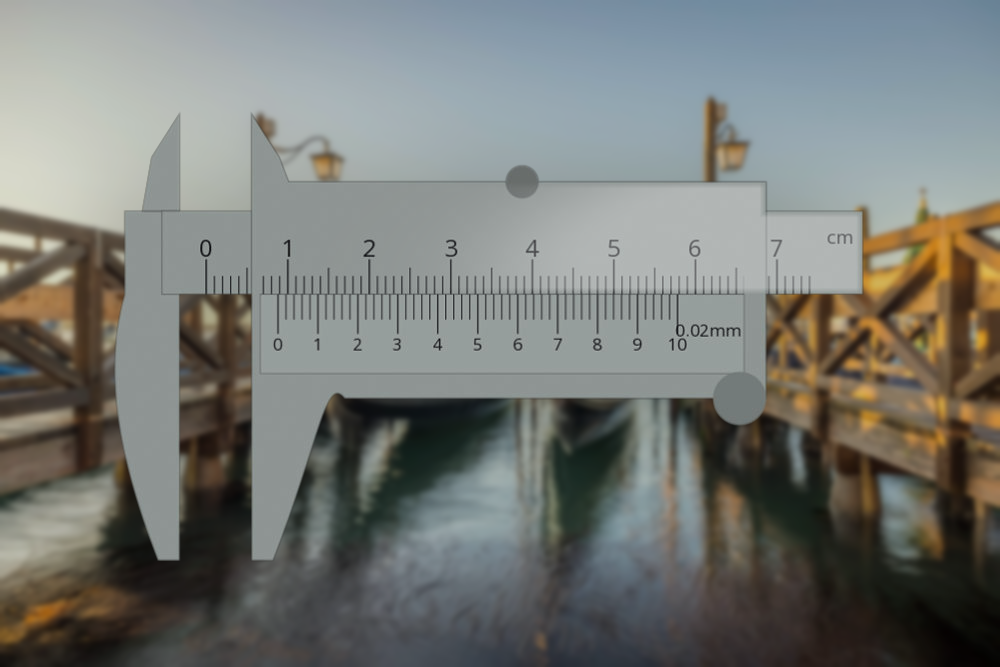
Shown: 8.8; mm
